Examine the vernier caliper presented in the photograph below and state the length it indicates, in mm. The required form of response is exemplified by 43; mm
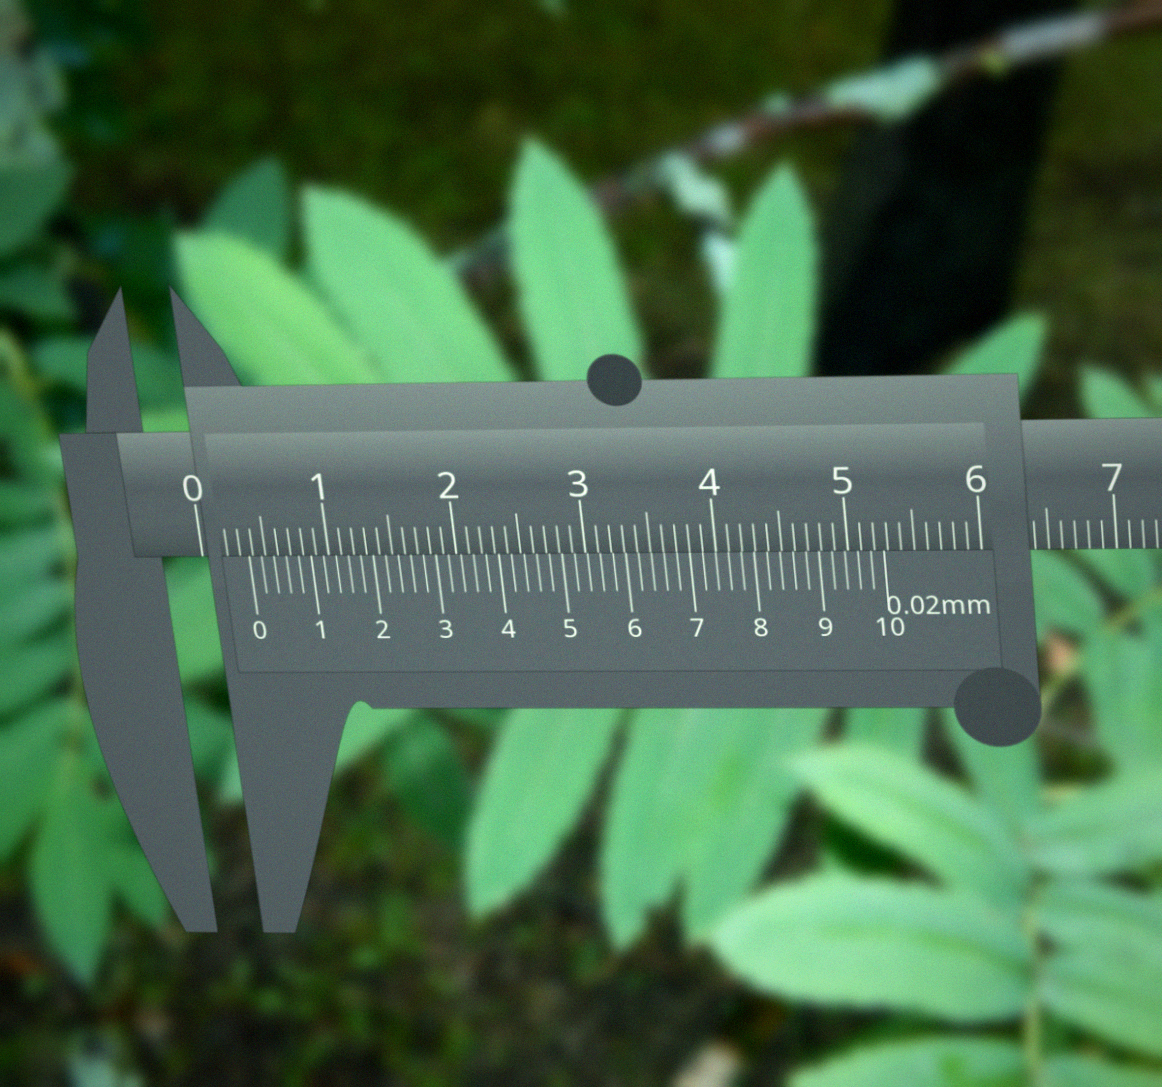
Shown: 3.7; mm
